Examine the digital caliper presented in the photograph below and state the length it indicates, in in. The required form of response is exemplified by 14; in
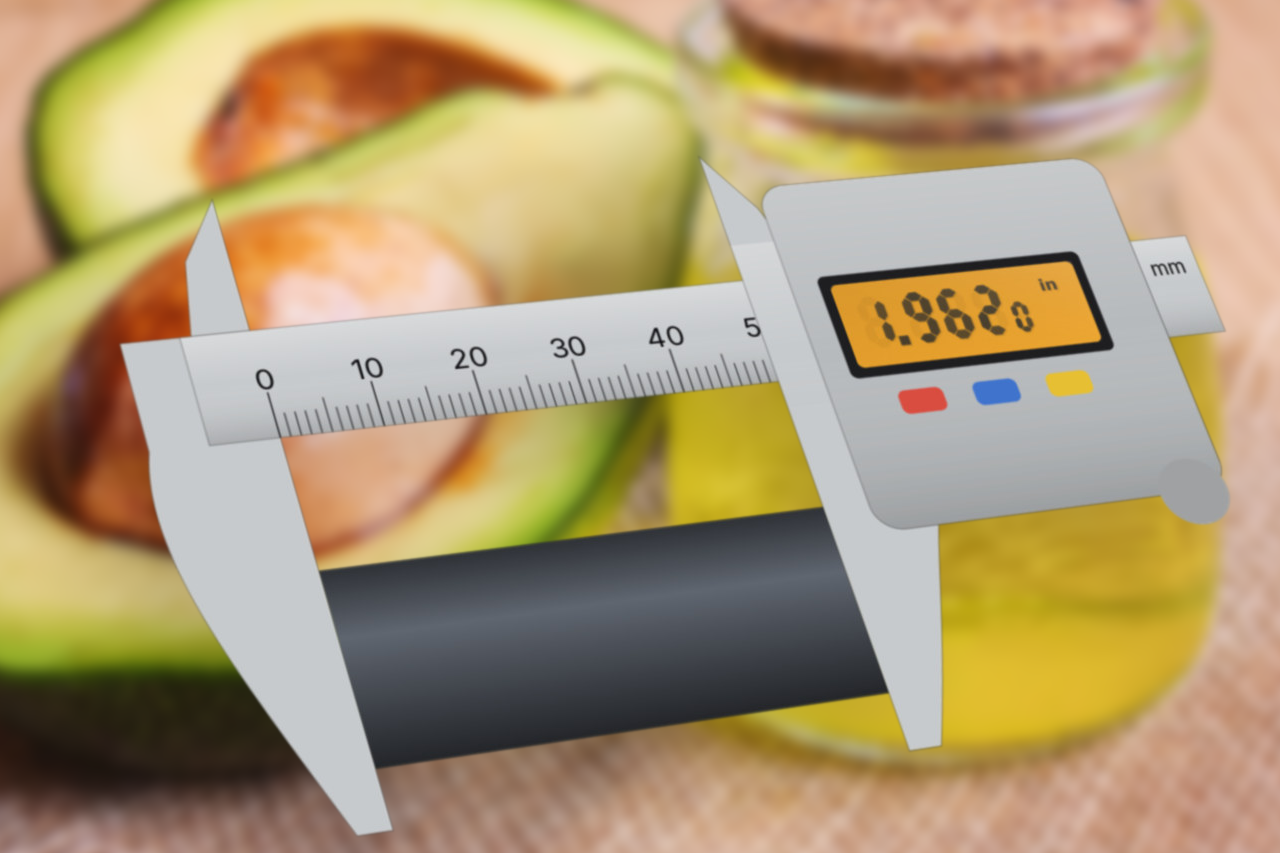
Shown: 1.9620; in
